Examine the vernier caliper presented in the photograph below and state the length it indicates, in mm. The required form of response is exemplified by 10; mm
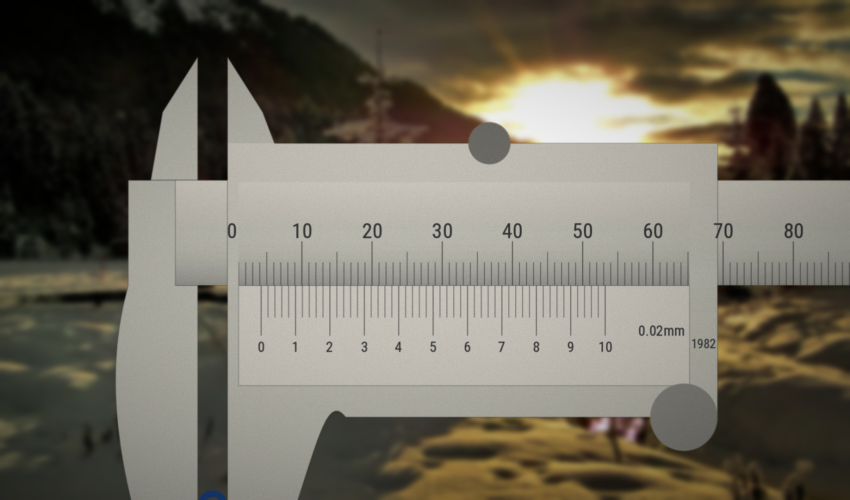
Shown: 4.2; mm
